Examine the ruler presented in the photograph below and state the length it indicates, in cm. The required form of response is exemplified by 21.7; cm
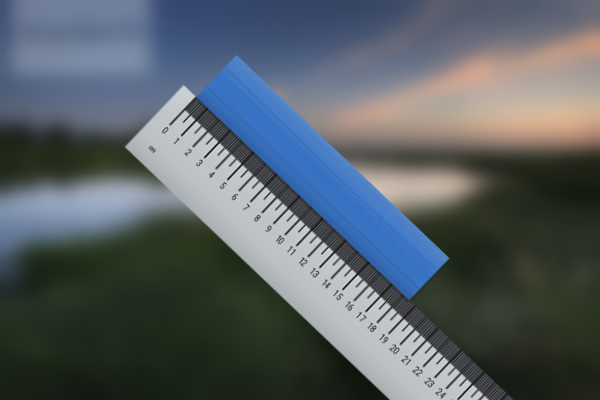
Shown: 18.5; cm
